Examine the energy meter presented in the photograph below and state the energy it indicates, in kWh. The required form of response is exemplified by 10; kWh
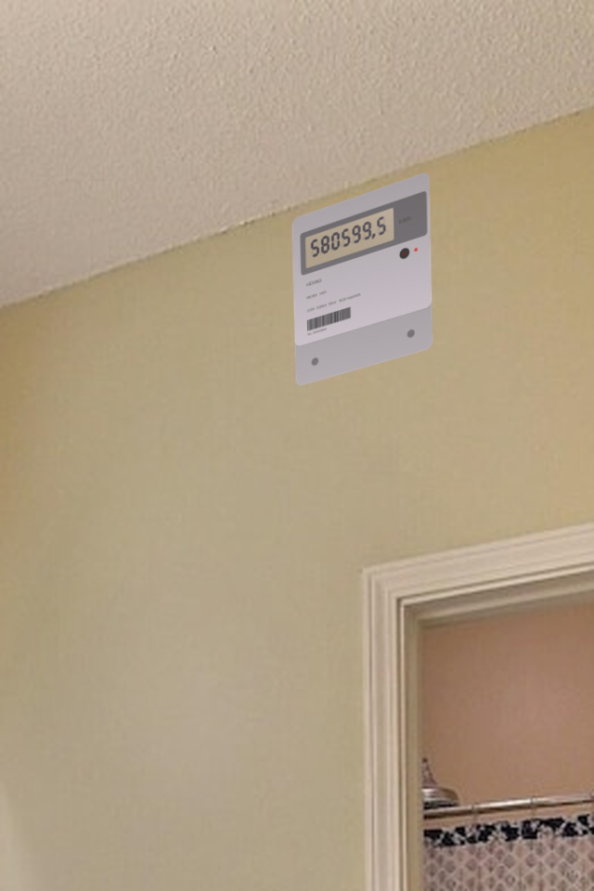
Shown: 580599.5; kWh
